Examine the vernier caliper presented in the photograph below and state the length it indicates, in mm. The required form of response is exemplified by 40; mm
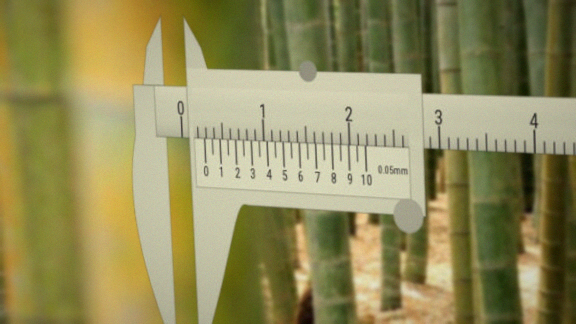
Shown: 2.8; mm
